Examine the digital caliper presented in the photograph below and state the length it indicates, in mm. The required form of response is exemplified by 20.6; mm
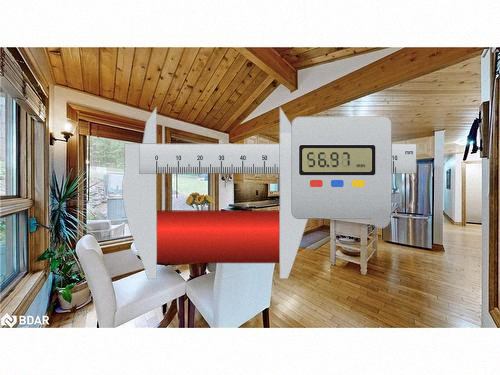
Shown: 56.97; mm
